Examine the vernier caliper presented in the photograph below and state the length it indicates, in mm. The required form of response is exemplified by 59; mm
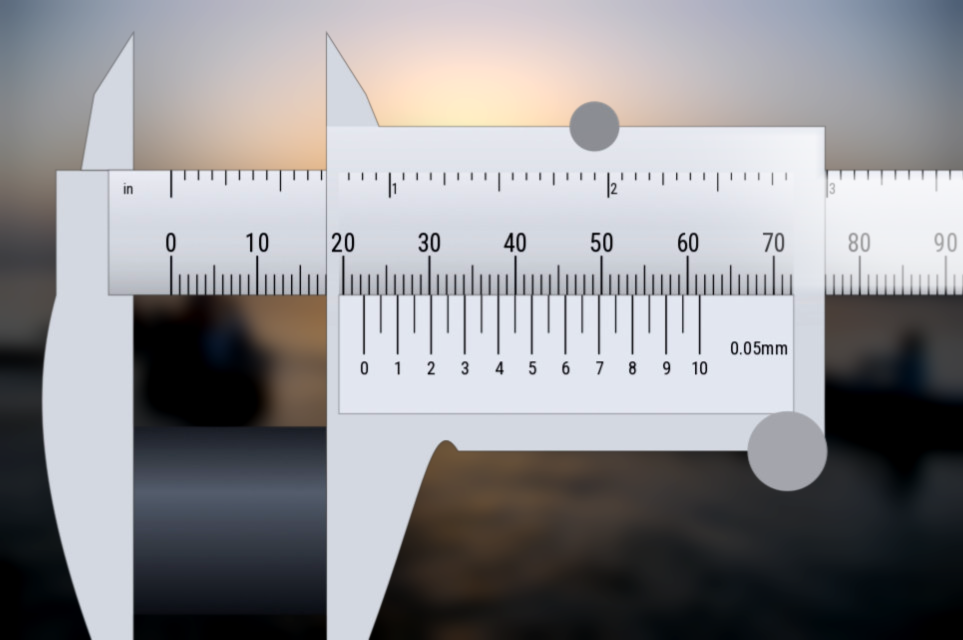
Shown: 22.4; mm
